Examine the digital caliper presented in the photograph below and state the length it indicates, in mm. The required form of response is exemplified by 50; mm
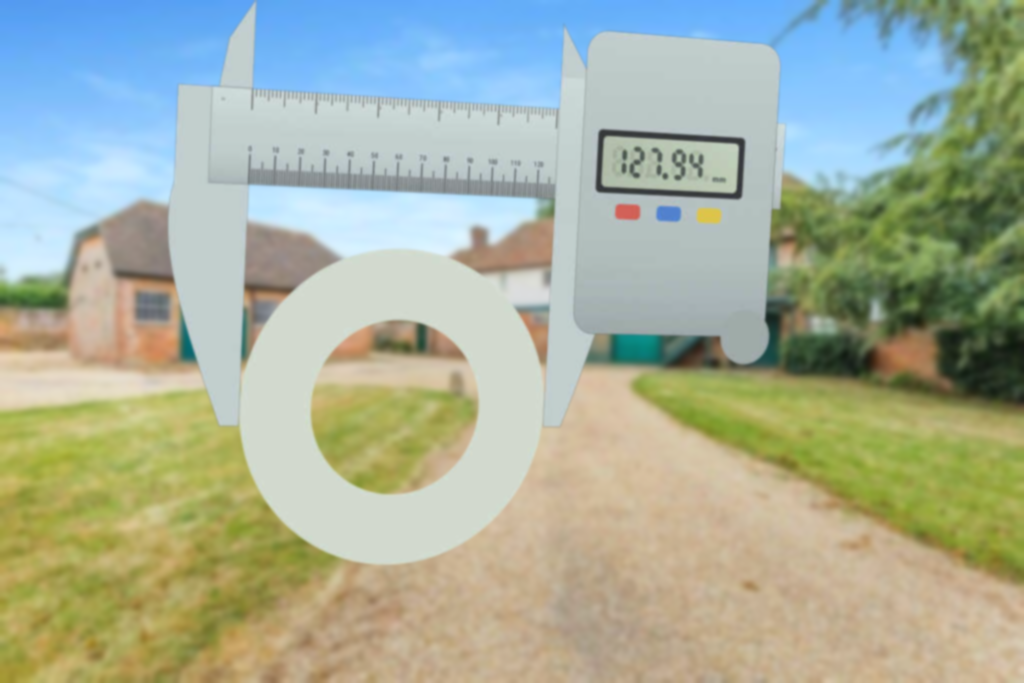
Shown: 127.94; mm
